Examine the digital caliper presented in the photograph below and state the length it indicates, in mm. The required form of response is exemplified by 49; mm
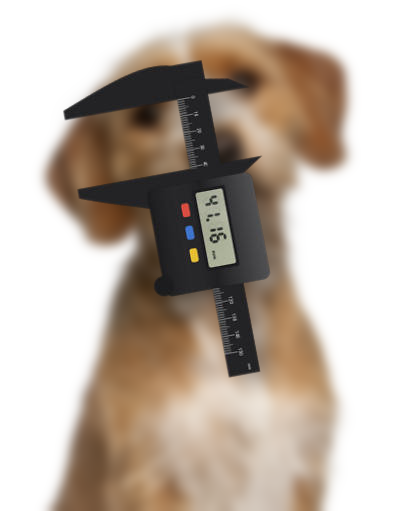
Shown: 41.16; mm
